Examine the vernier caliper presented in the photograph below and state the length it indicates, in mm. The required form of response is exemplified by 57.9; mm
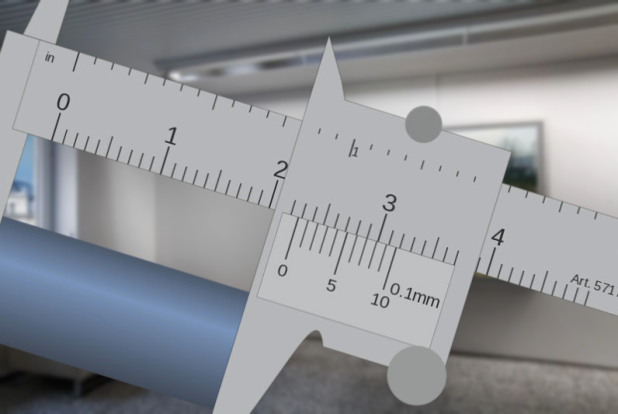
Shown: 22.7; mm
